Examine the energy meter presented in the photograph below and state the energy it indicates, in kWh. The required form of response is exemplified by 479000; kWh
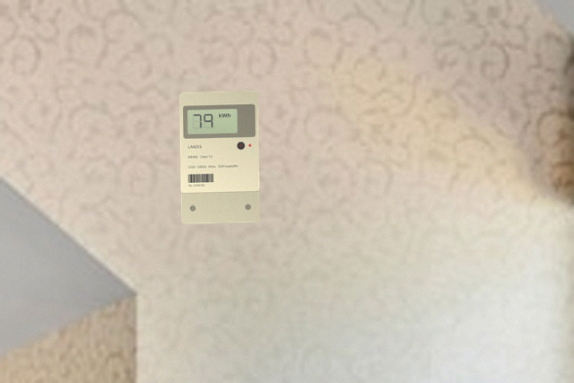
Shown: 79; kWh
